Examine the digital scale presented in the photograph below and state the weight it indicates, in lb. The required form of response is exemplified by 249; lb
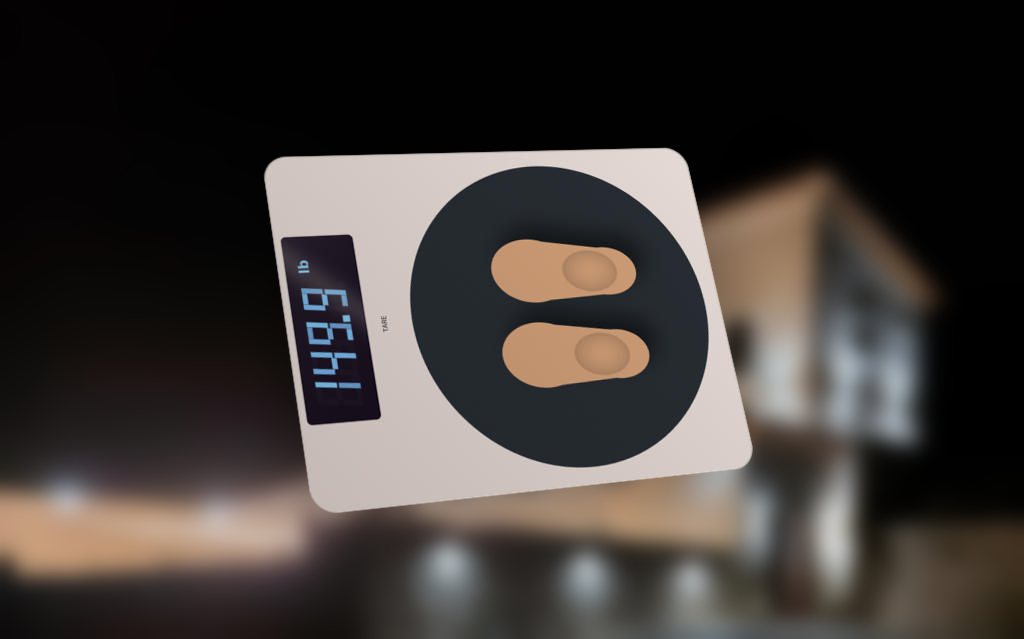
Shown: 149.9; lb
